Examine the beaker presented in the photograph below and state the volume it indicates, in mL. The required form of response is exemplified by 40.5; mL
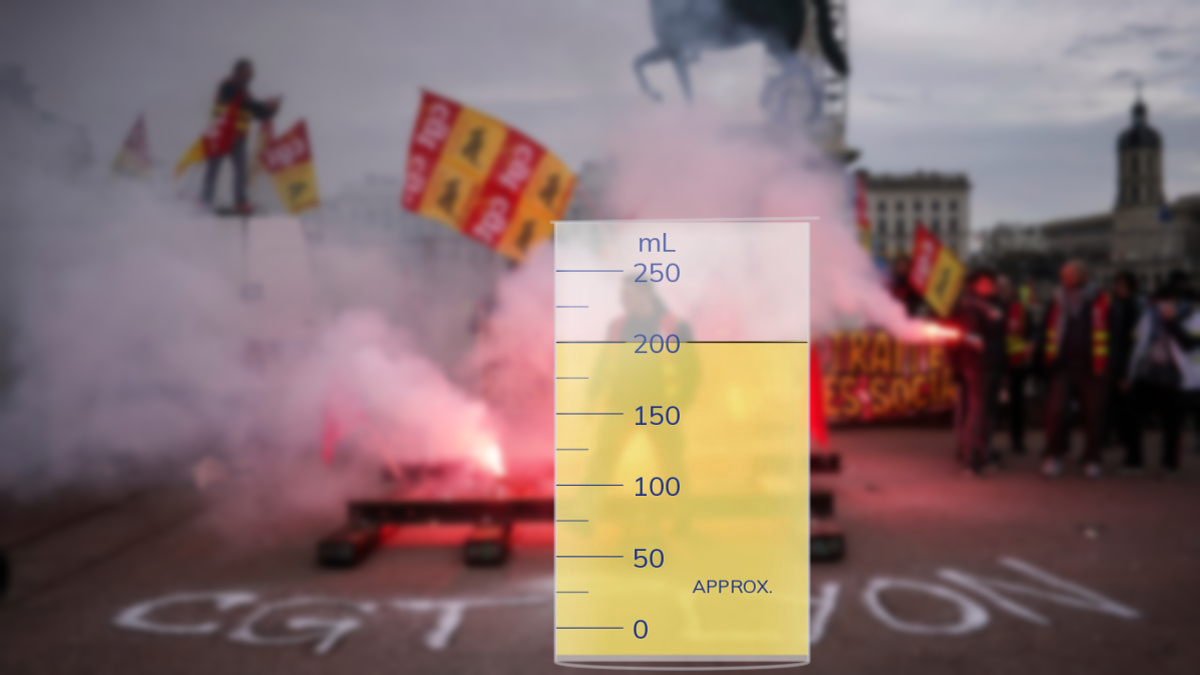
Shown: 200; mL
